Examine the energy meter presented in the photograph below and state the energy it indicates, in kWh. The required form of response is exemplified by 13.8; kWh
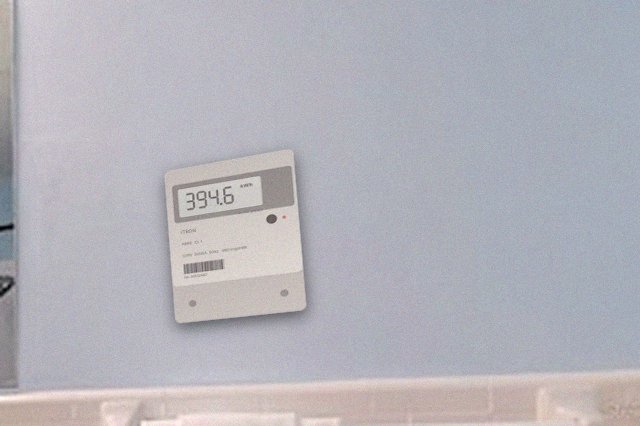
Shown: 394.6; kWh
